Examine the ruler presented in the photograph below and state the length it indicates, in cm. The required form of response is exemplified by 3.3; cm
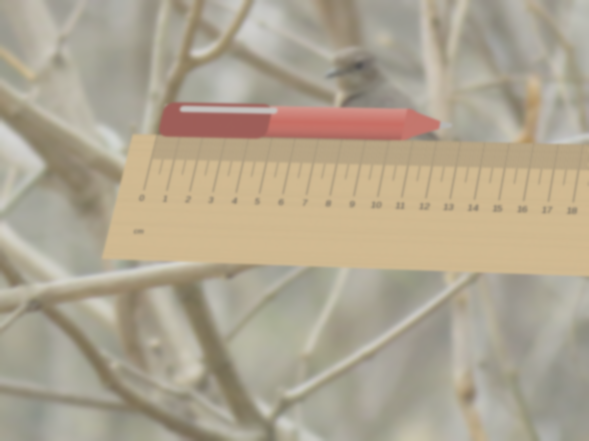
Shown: 12.5; cm
